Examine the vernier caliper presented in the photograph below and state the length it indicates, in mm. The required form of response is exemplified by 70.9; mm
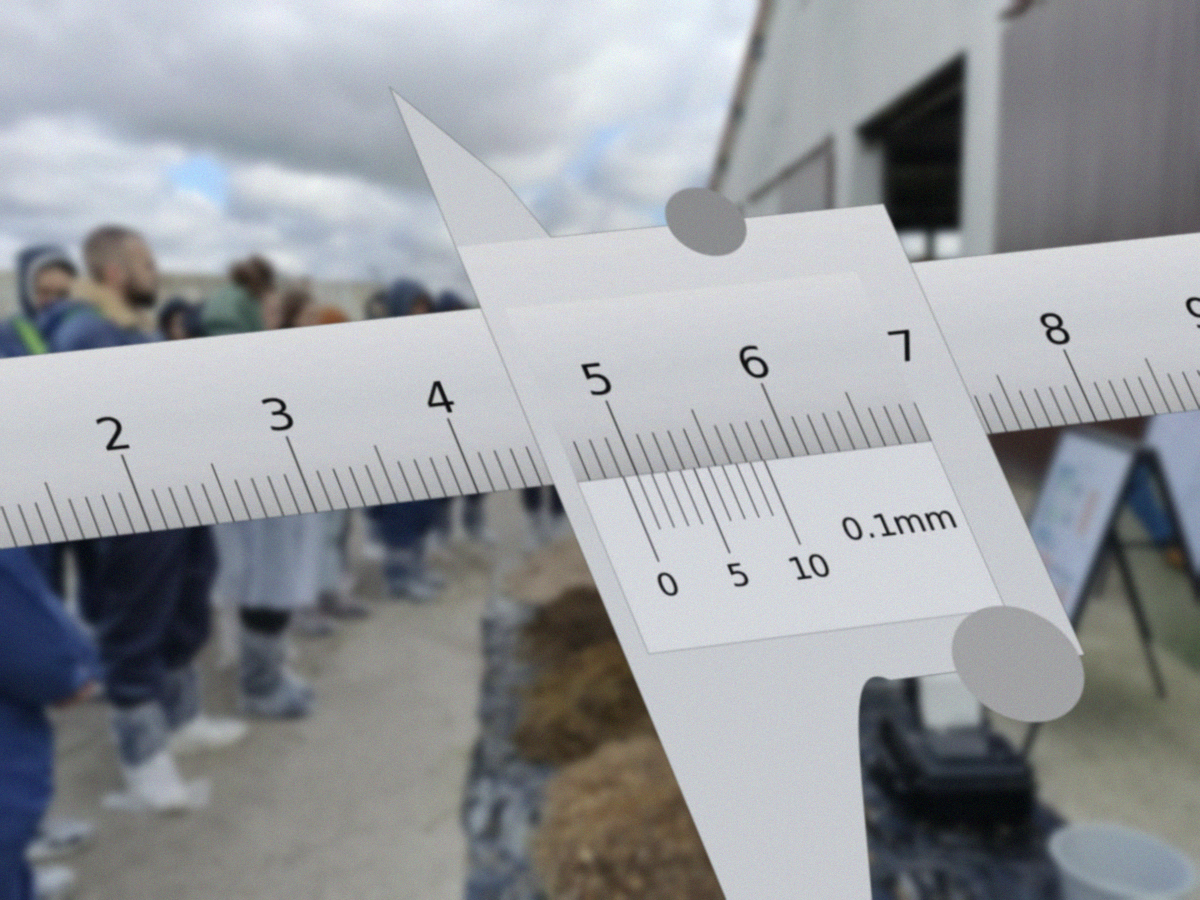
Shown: 49.1; mm
